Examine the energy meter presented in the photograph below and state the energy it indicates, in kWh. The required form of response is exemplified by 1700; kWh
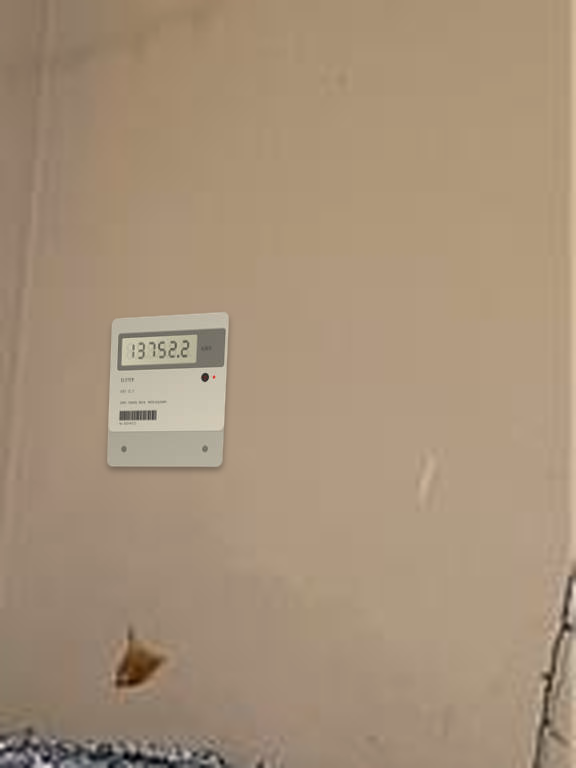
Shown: 13752.2; kWh
